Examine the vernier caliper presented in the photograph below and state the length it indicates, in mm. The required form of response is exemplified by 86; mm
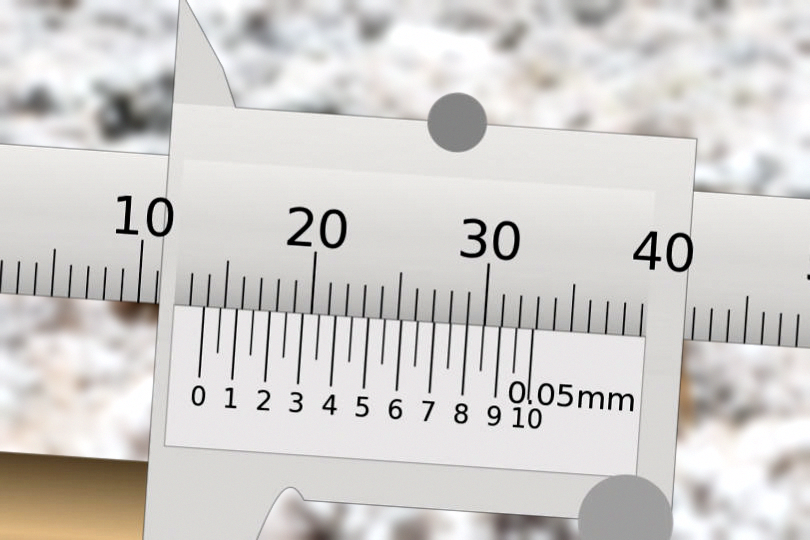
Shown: 13.8; mm
